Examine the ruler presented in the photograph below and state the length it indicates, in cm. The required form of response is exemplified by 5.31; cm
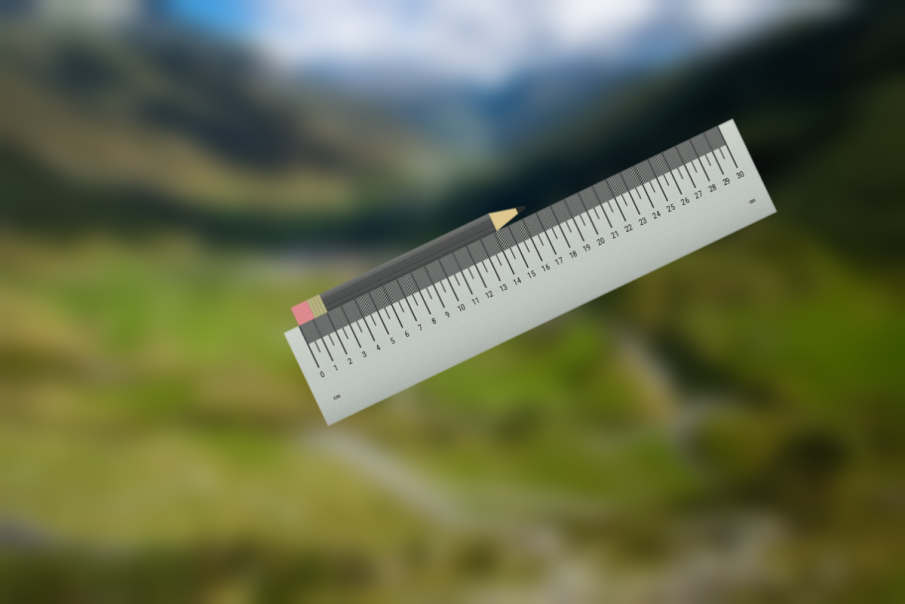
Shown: 16.5; cm
